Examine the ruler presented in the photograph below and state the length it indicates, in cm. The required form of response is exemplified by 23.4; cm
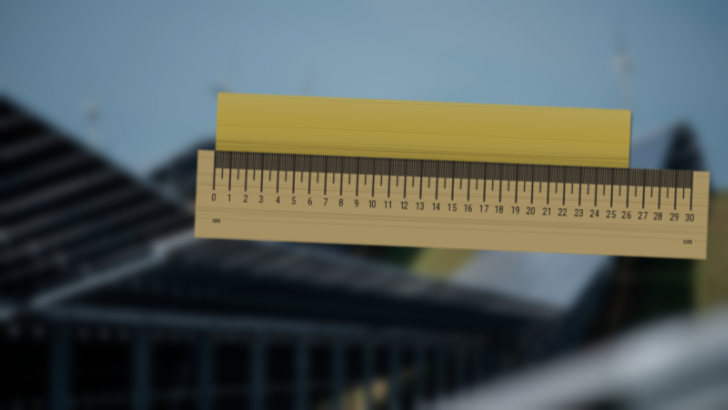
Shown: 26; cm
